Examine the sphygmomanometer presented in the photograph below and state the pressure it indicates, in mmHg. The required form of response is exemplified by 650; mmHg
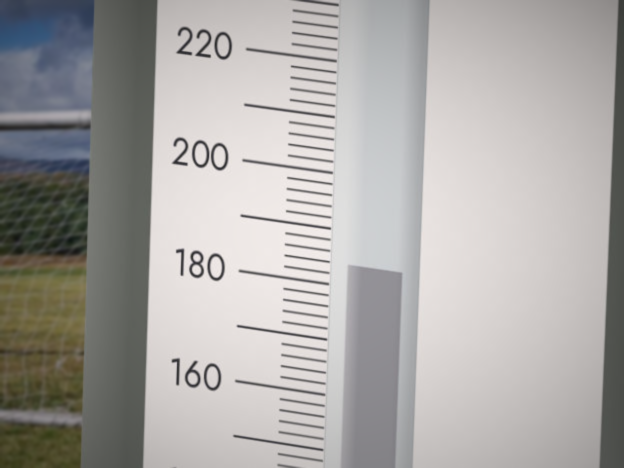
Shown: 184; mmHg
